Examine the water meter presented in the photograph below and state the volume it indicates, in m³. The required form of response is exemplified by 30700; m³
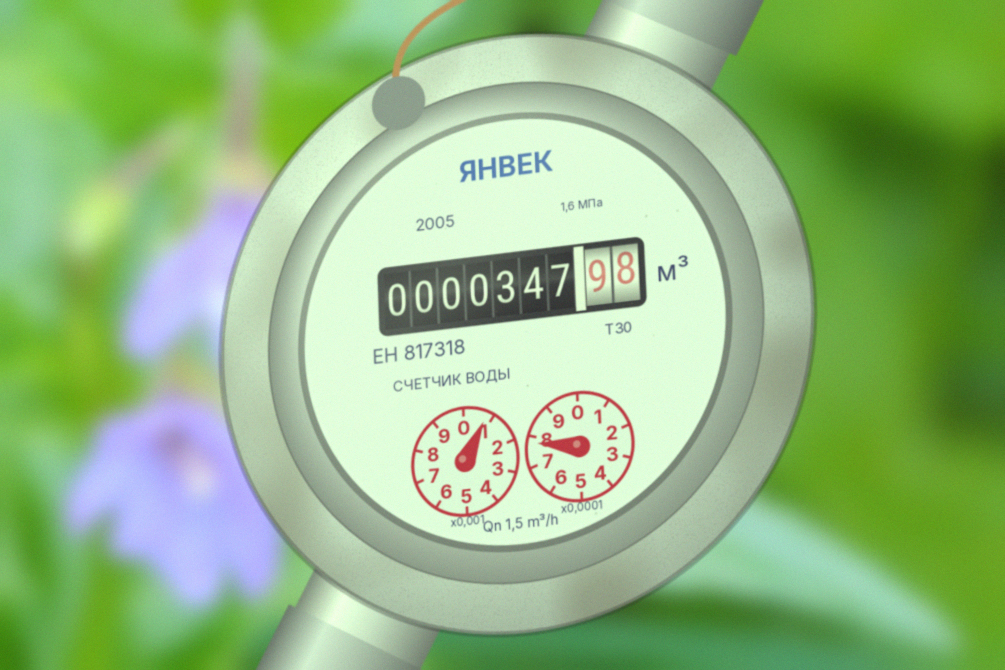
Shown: 347.9807; m³
